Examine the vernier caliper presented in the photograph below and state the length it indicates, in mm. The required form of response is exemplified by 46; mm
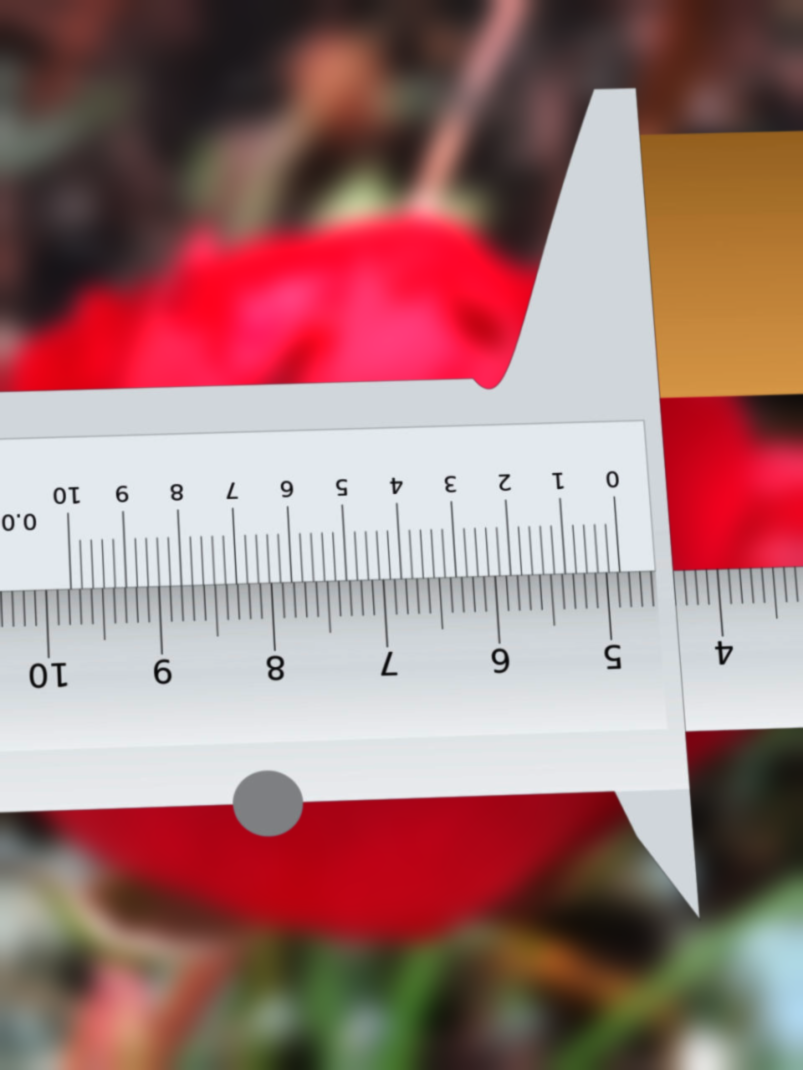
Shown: 48.8; mm
